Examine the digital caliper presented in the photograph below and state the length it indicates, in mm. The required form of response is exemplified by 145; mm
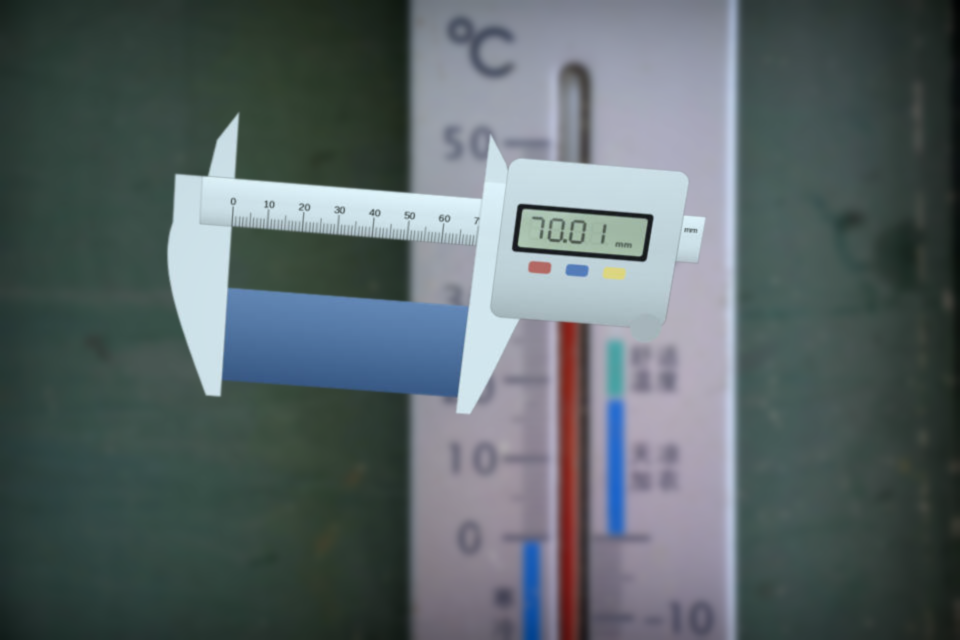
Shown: 70.01; mm
